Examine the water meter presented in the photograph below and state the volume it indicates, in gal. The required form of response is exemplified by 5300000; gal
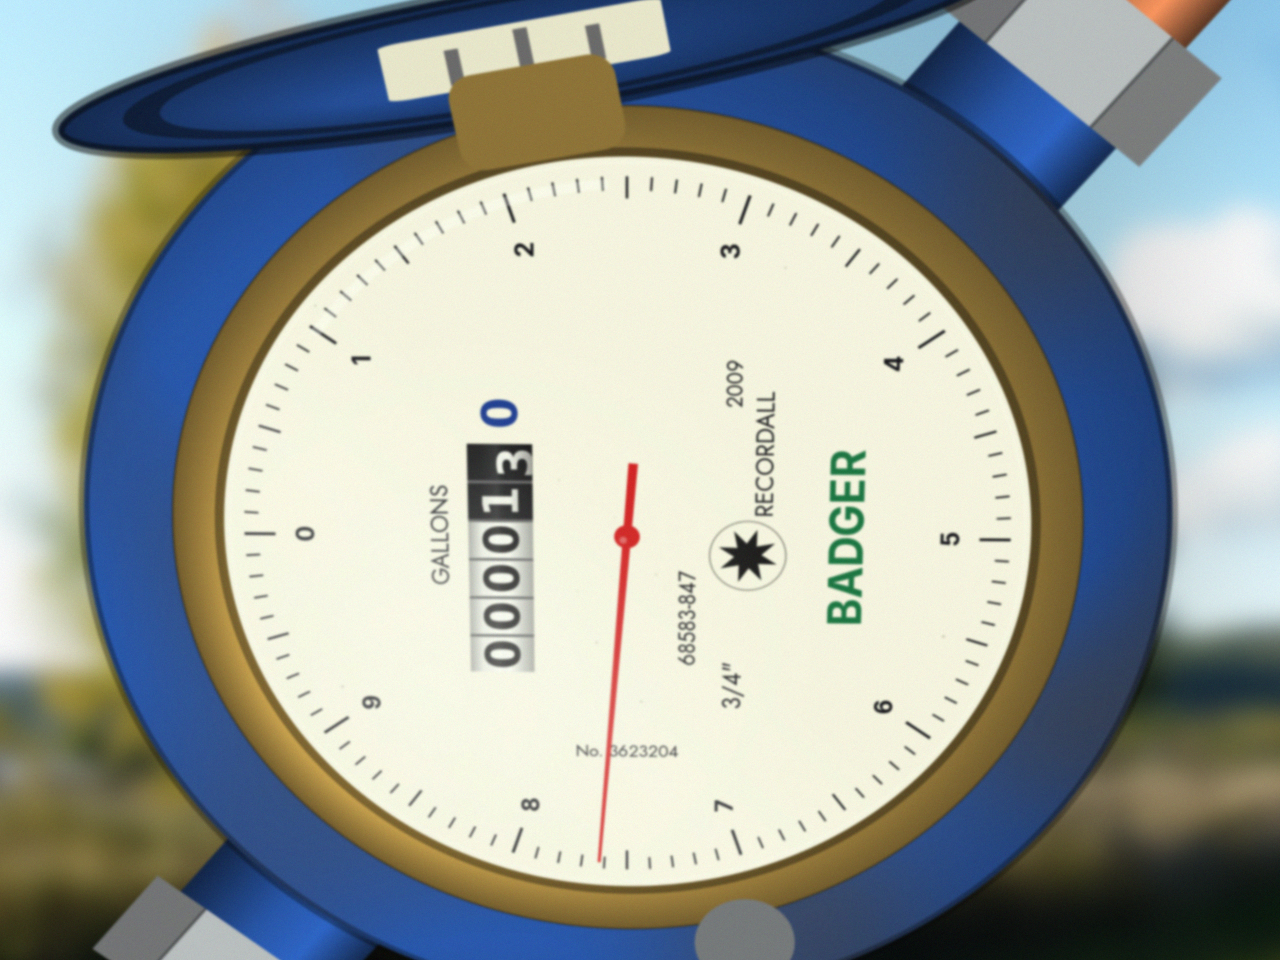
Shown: 127.6; gal
